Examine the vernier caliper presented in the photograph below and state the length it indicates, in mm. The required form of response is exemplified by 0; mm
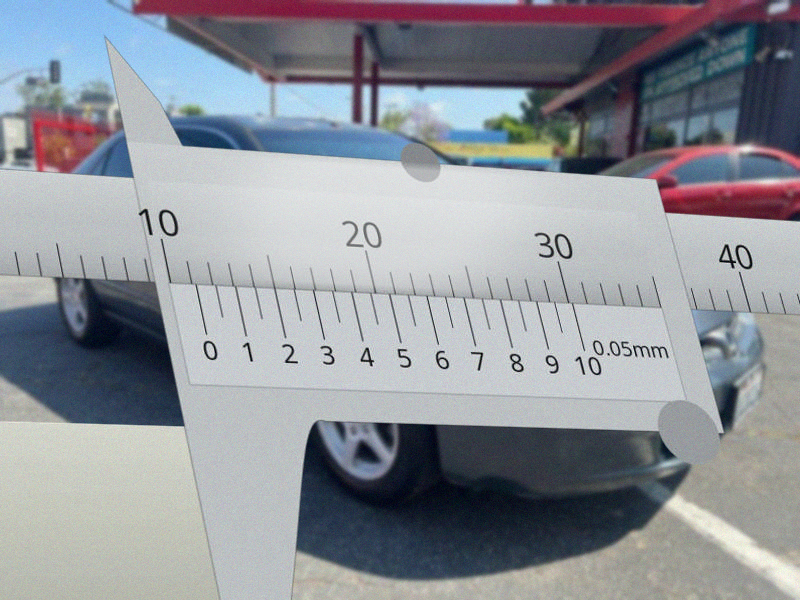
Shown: 11.2; mm
